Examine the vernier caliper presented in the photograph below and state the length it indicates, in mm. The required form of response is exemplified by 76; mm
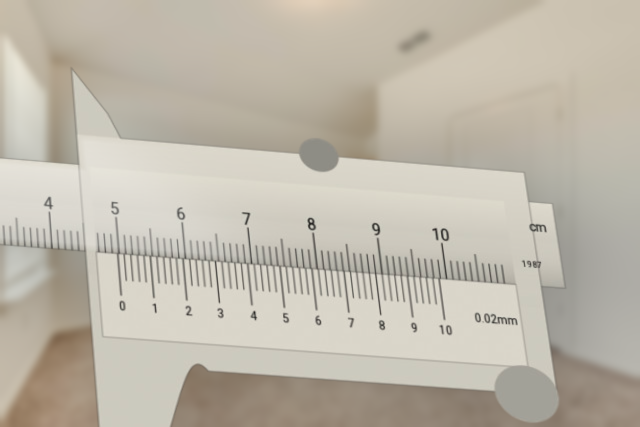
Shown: 49.8; mm
